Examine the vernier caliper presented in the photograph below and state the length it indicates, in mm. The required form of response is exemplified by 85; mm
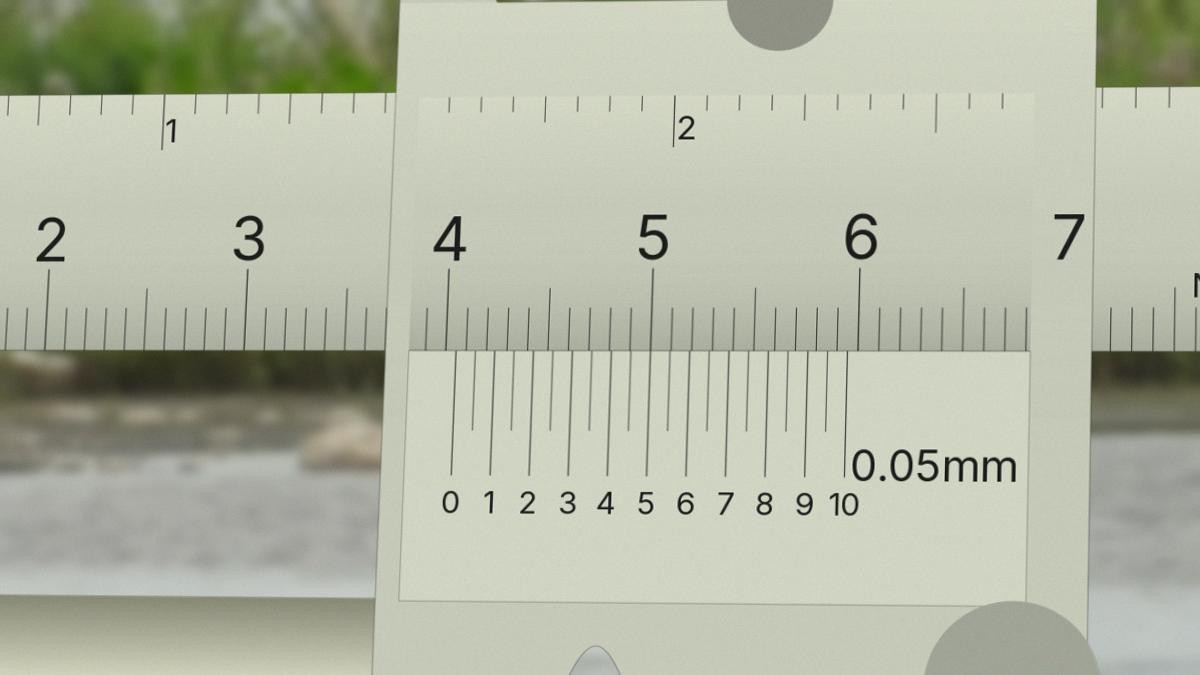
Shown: 40.5; mm
